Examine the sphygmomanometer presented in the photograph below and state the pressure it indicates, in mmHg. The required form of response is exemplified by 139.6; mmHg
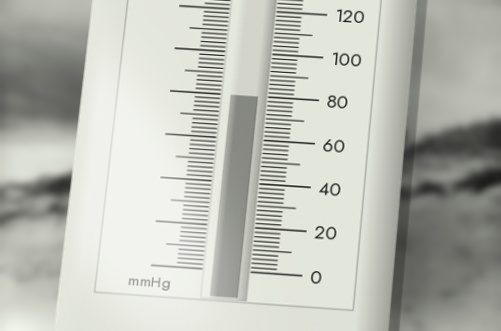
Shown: 80; mmHg
